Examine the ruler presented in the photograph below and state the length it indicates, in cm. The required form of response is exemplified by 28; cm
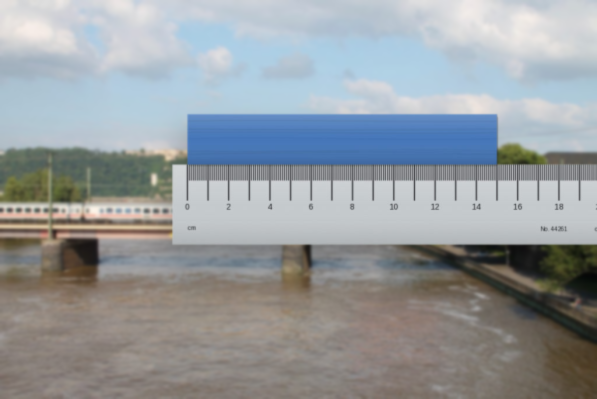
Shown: 15; cm
